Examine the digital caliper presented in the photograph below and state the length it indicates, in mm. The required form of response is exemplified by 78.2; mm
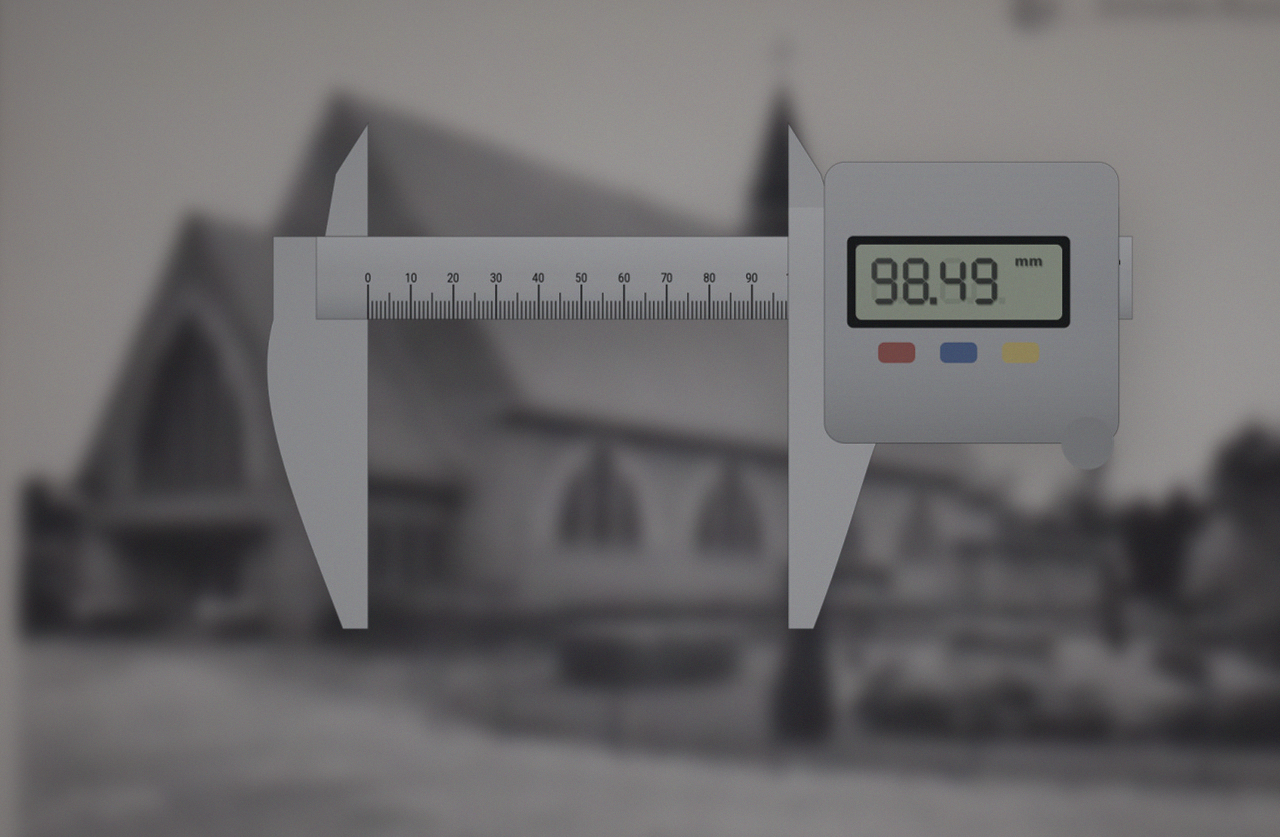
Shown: 98.49; mm
